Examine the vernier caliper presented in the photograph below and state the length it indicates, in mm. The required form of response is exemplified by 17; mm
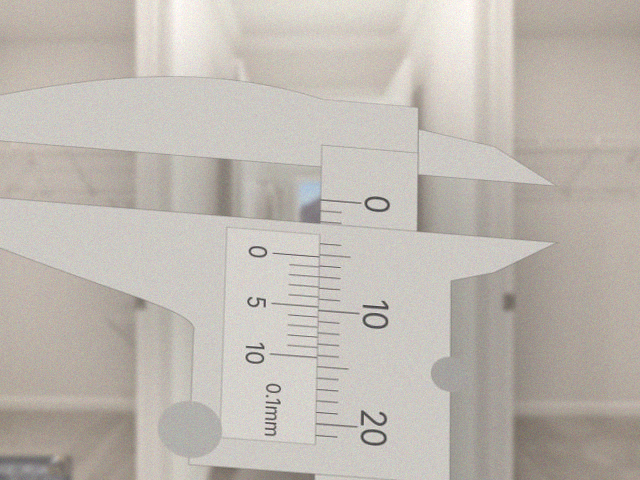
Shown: 5.2; mm
